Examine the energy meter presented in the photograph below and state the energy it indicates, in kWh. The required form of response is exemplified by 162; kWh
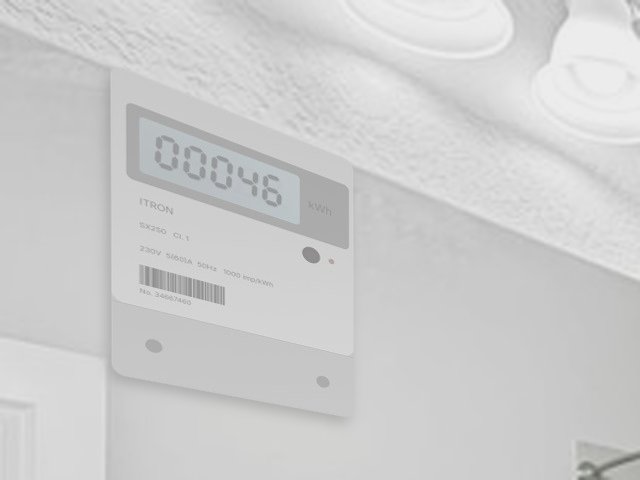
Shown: 46; kWh
